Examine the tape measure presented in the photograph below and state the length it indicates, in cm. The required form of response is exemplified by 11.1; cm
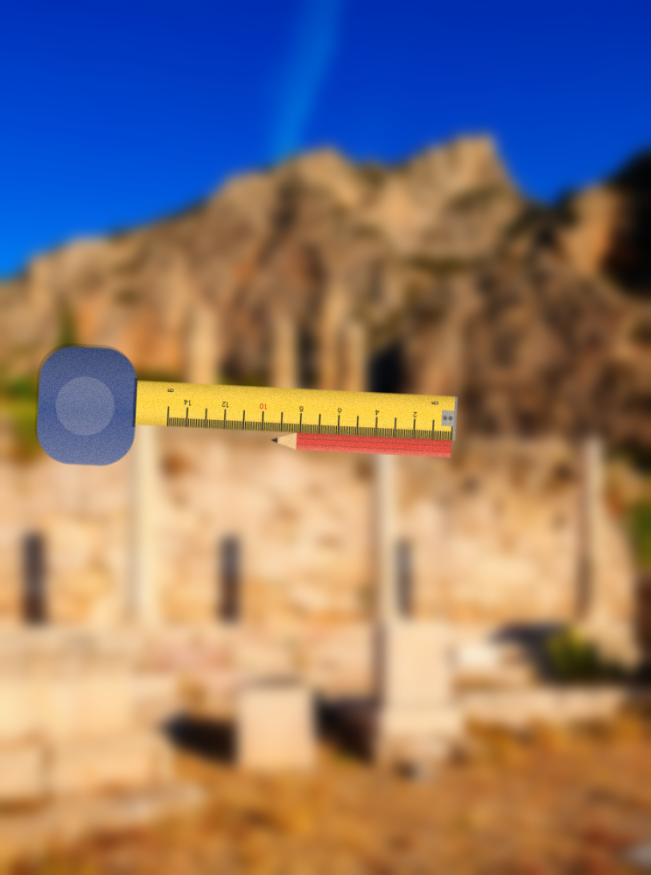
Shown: 9.5; cm
